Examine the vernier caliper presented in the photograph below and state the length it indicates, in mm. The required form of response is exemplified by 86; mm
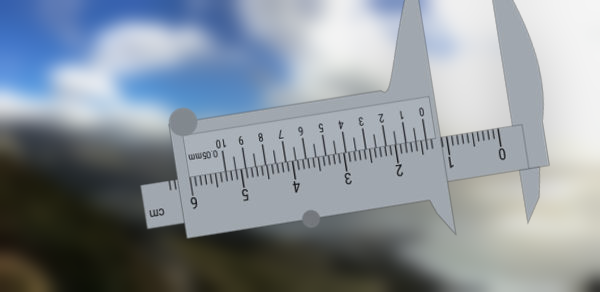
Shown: 14.0; mm
